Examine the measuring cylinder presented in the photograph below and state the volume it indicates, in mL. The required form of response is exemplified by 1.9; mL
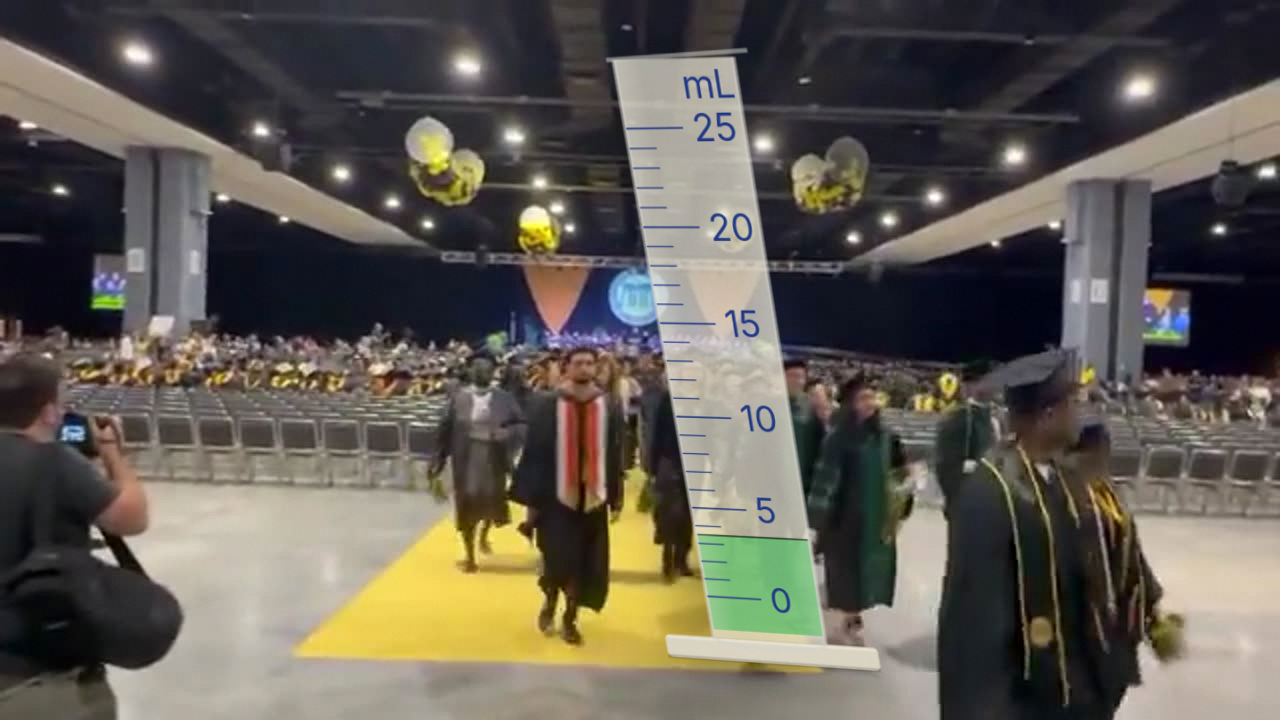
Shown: 3.5; mL
